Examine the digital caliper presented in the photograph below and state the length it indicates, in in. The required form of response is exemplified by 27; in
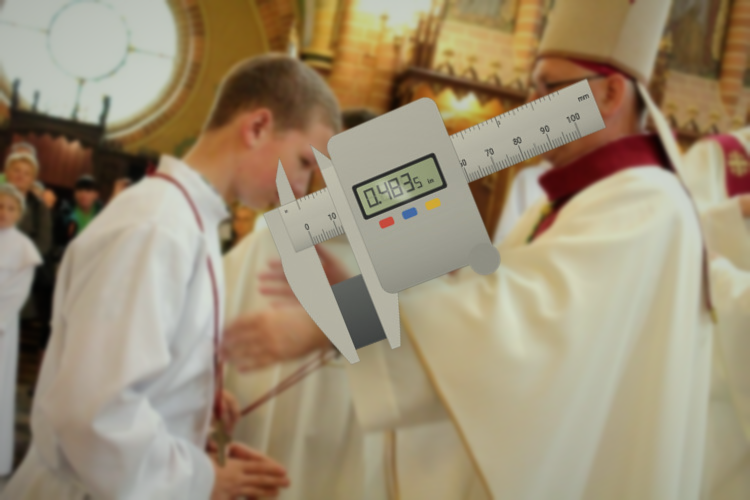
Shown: 0.4835; in
